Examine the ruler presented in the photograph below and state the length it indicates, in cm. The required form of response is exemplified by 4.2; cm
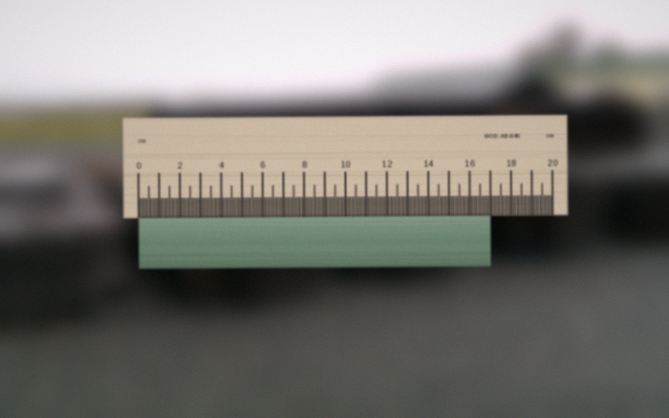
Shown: 17; cm
